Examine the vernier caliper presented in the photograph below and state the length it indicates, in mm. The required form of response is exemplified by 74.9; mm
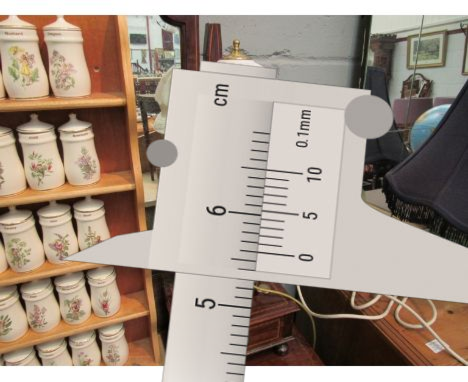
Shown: 56.0; mm
